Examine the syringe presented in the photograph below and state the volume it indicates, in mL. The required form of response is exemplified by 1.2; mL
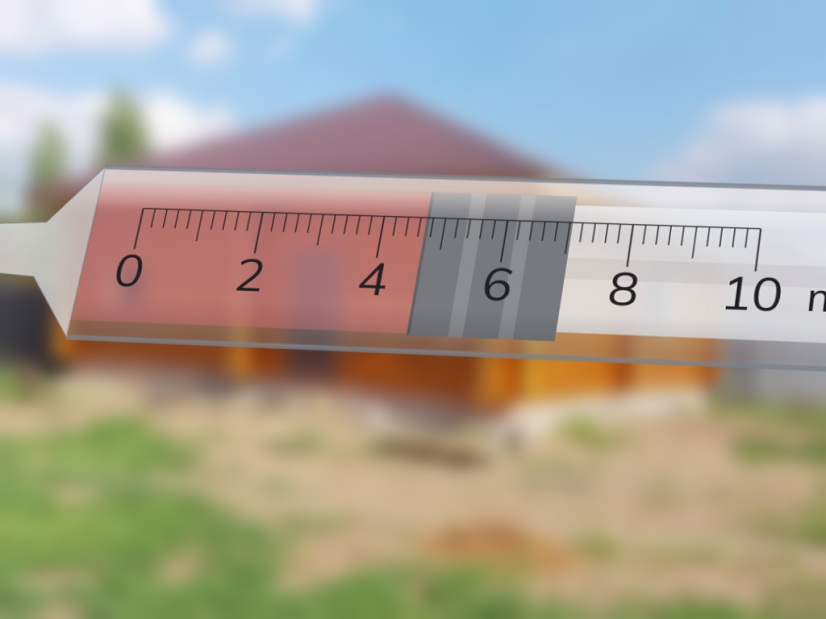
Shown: 4.7; mL
